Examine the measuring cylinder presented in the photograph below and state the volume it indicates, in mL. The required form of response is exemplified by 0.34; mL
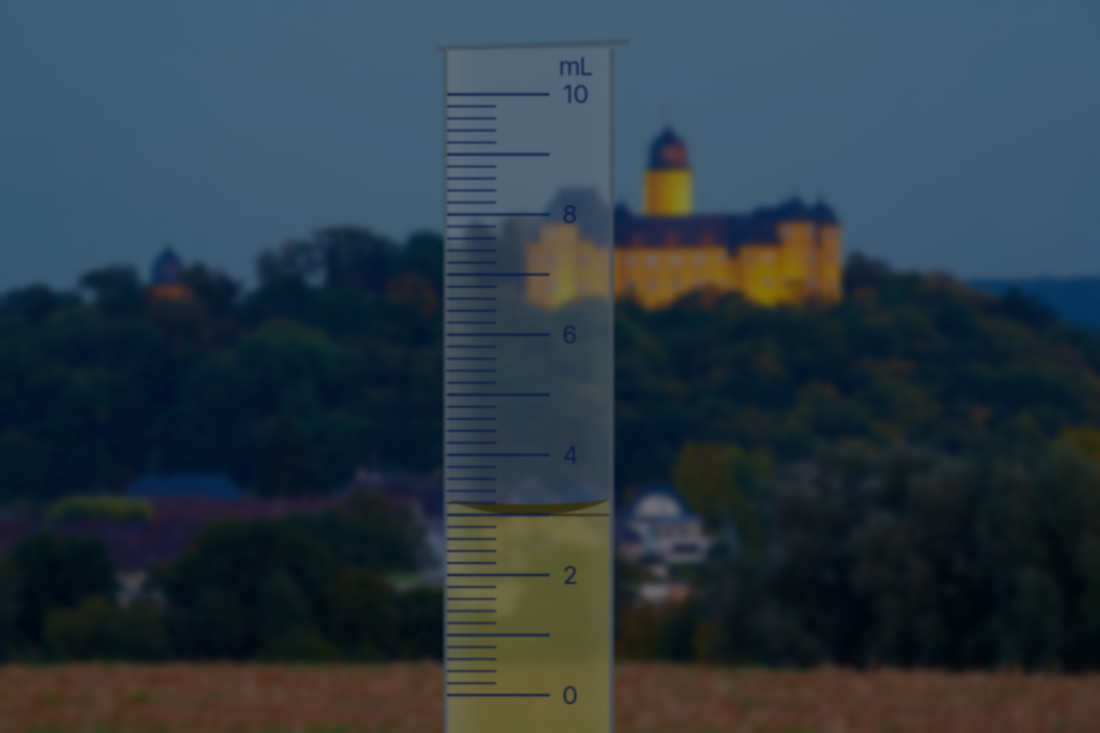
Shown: 3; mL
